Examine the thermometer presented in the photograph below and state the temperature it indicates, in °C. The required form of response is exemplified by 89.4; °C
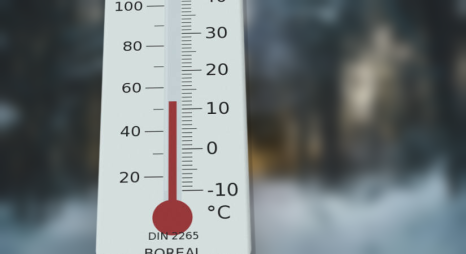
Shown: 12; °C
